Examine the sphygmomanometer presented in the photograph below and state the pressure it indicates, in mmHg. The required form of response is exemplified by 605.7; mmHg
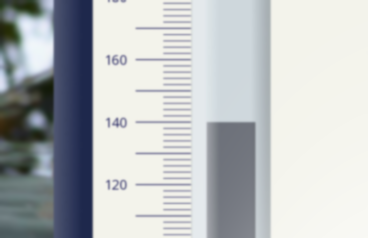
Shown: 140; mmHg
